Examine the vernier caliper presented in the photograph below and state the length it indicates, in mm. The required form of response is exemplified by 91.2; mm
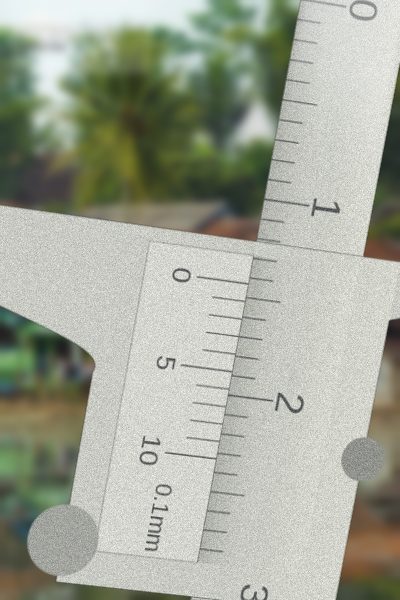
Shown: 14.3; mm
